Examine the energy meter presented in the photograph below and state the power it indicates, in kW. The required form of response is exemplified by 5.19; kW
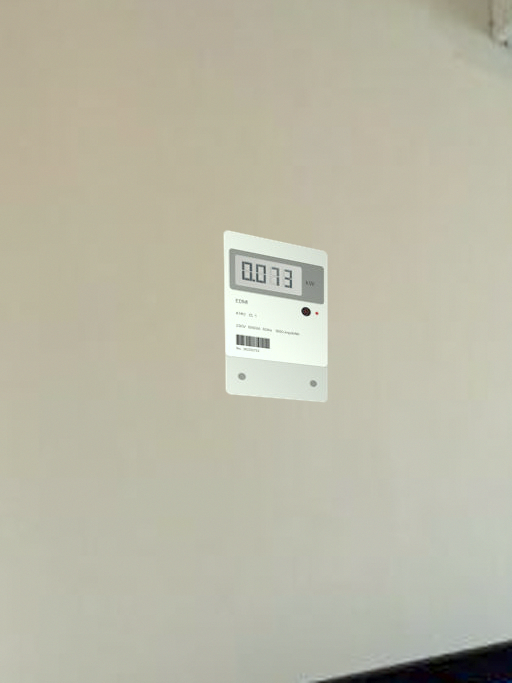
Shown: 0.073; kW
